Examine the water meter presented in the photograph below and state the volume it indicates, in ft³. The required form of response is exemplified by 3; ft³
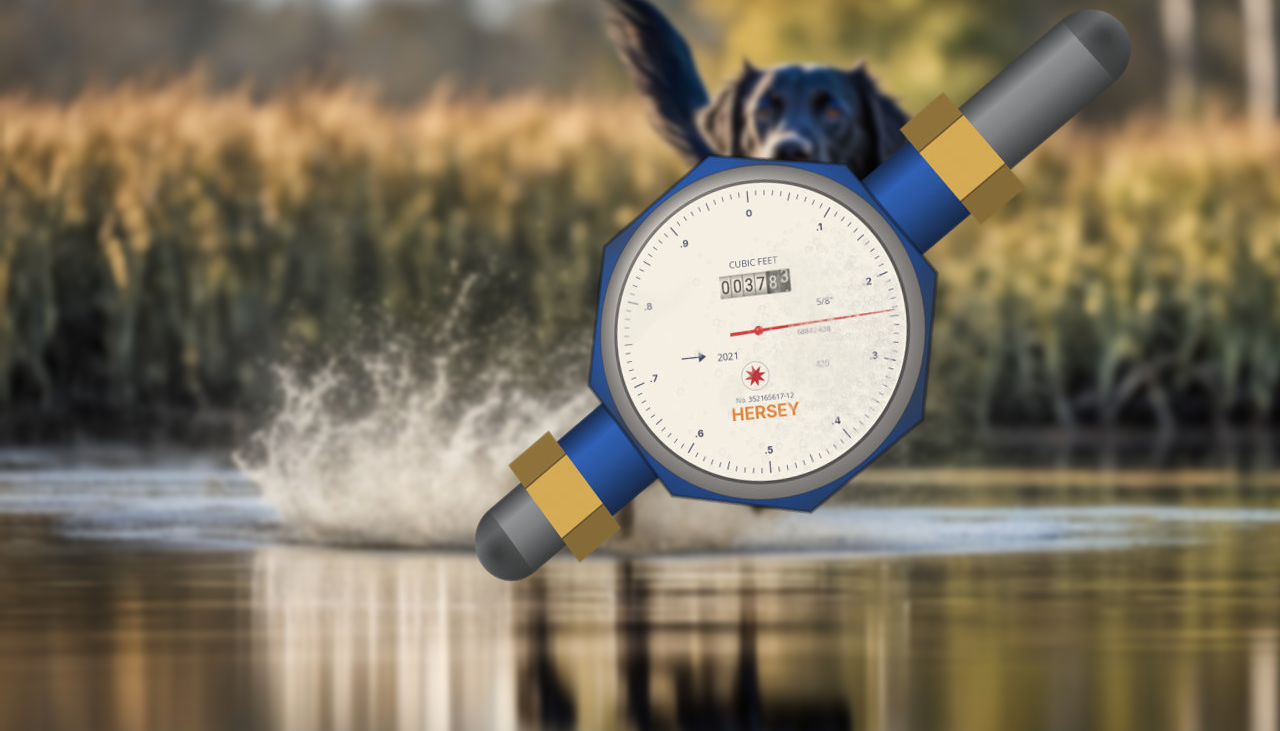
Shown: 3783.24; ft³
